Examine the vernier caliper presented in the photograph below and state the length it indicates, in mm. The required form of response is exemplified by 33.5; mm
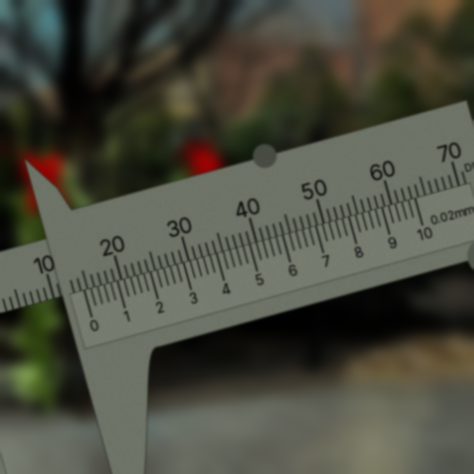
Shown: 14.5; mm
